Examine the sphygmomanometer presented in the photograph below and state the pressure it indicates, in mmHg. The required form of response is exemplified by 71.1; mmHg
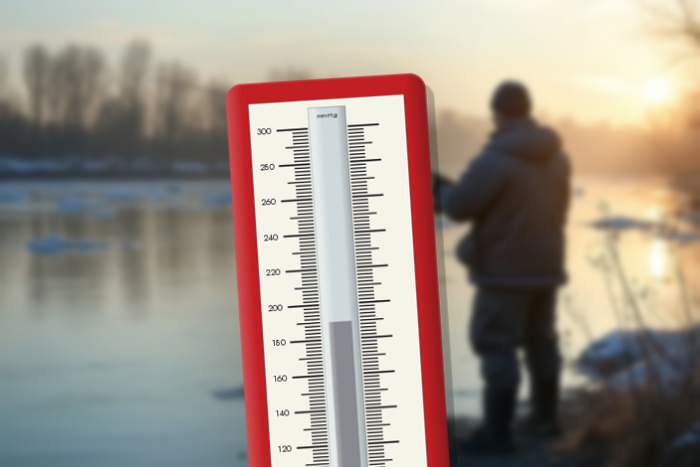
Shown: 190; mmHg
